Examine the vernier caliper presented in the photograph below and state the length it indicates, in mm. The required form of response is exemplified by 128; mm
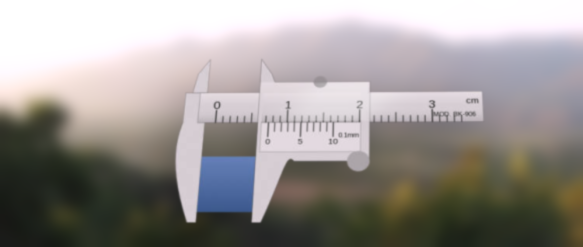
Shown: 7.4; mm
